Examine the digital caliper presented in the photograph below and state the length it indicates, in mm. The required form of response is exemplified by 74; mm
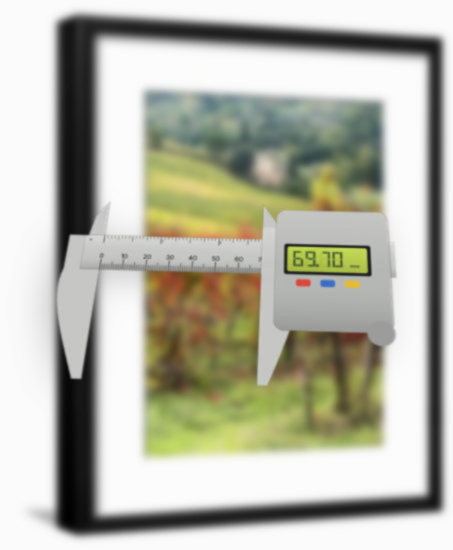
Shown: 69.70; mm
